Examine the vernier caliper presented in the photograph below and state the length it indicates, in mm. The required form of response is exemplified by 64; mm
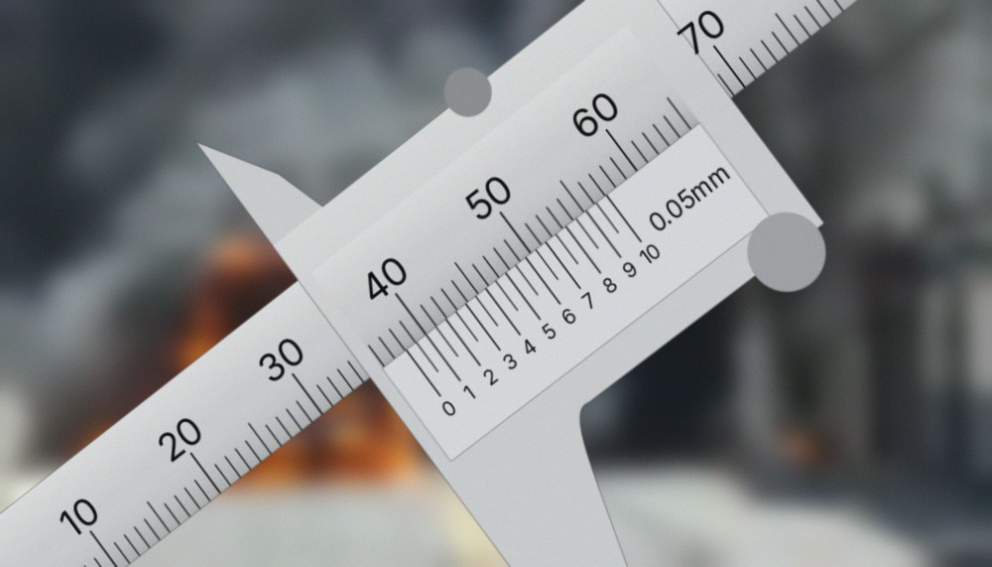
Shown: 38.1; mm
